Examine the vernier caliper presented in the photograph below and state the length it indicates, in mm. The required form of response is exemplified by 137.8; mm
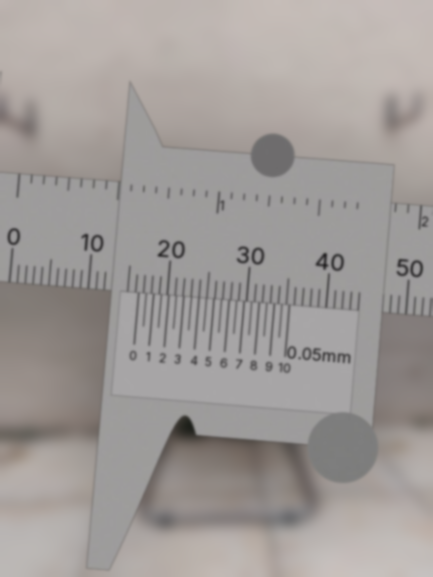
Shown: 16.4; mm
